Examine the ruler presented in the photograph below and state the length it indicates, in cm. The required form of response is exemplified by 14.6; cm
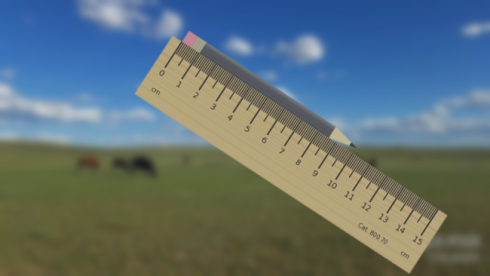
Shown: 10; cm
